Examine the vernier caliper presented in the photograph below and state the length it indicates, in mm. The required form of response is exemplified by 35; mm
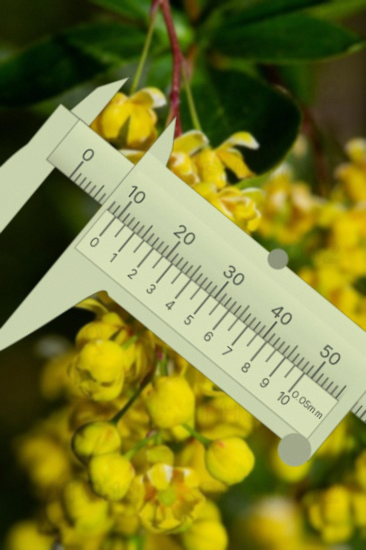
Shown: 9.6; mm
